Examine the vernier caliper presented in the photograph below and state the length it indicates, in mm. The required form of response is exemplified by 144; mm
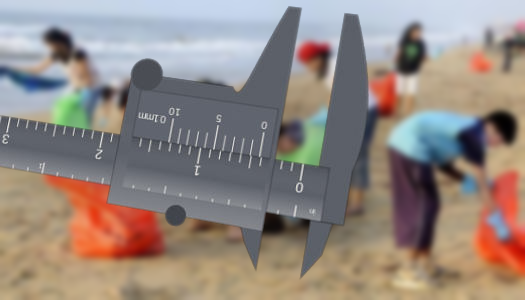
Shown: 4.2; mm
